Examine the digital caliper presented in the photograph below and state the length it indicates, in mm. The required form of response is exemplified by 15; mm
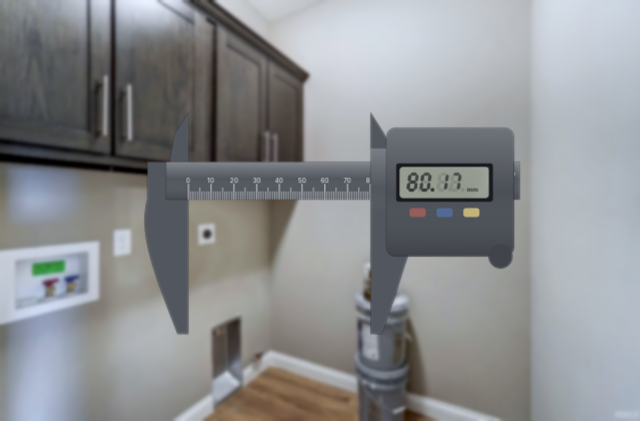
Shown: 80.17; mm
